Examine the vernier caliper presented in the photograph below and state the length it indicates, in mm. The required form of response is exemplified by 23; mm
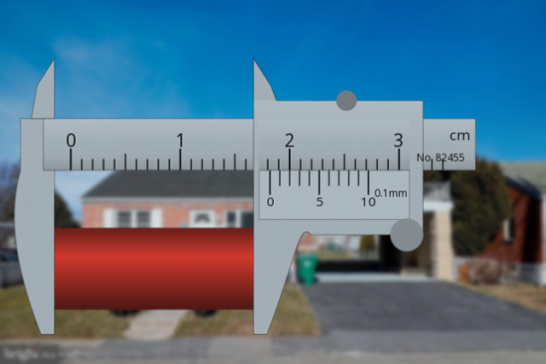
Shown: 18.2; mm
